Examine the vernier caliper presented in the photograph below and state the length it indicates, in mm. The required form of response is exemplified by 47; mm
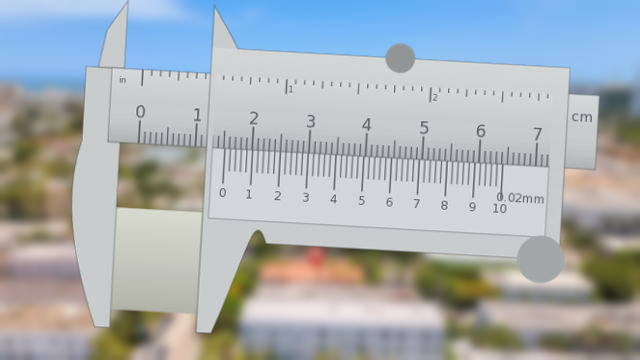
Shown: 15.2; mm
